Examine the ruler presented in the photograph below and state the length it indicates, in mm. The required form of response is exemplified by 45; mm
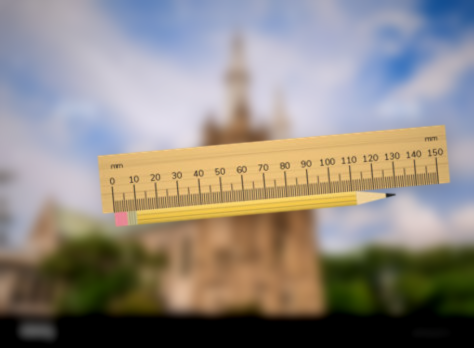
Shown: 130; mm
